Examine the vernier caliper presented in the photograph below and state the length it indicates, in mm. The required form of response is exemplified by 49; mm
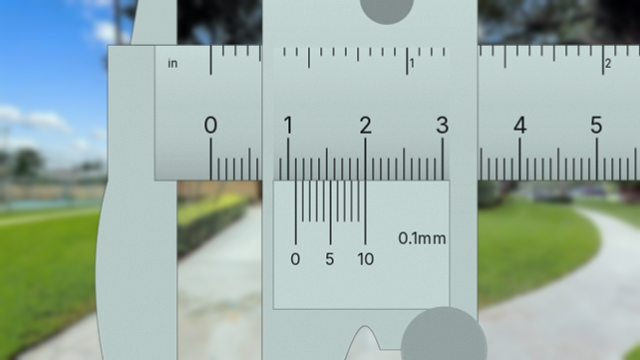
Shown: 11.0; mm
